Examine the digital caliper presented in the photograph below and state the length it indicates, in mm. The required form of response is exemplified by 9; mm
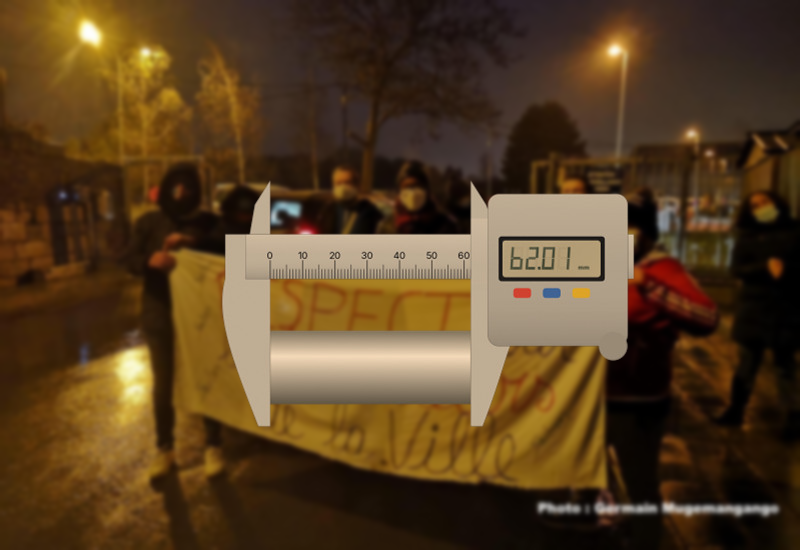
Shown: 62.01; mm
